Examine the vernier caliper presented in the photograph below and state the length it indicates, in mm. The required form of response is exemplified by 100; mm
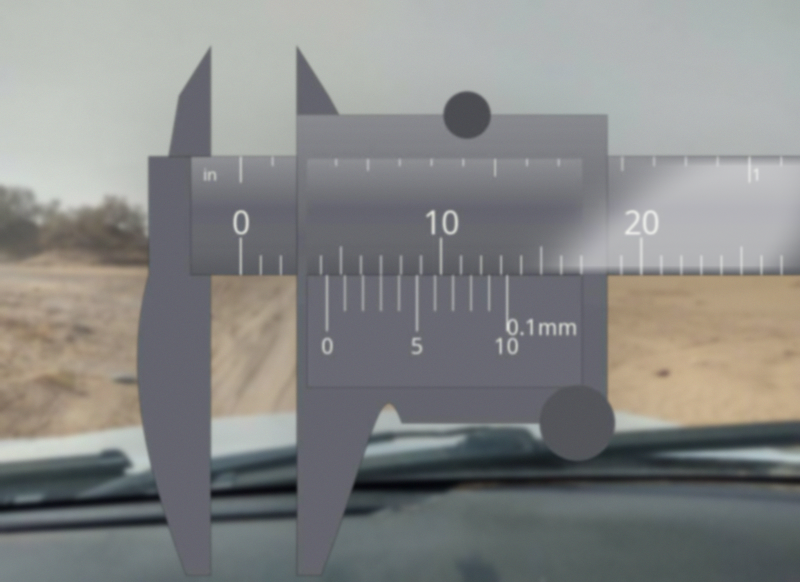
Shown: 4.3; mm
